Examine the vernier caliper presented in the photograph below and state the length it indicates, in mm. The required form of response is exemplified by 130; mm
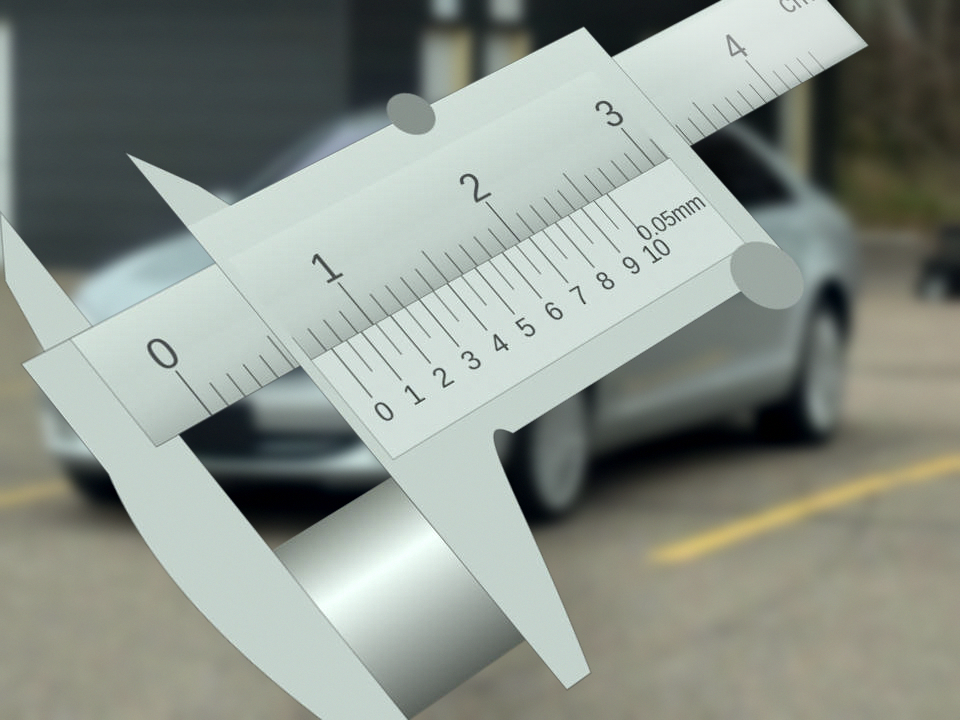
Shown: 7.3; mm
